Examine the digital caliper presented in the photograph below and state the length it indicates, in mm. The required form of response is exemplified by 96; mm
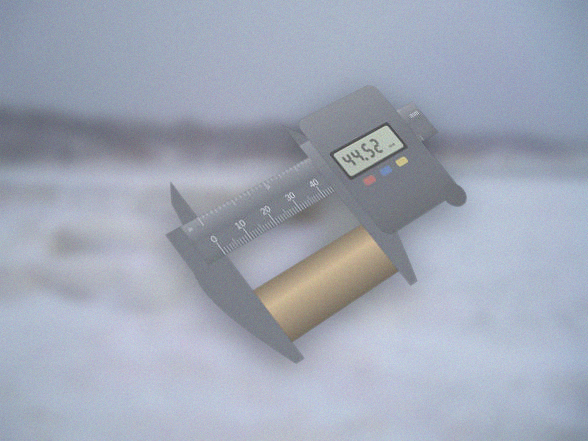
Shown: 44.52; mm
